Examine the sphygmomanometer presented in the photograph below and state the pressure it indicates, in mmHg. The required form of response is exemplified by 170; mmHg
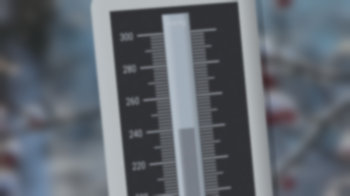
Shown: 240; mmHg
